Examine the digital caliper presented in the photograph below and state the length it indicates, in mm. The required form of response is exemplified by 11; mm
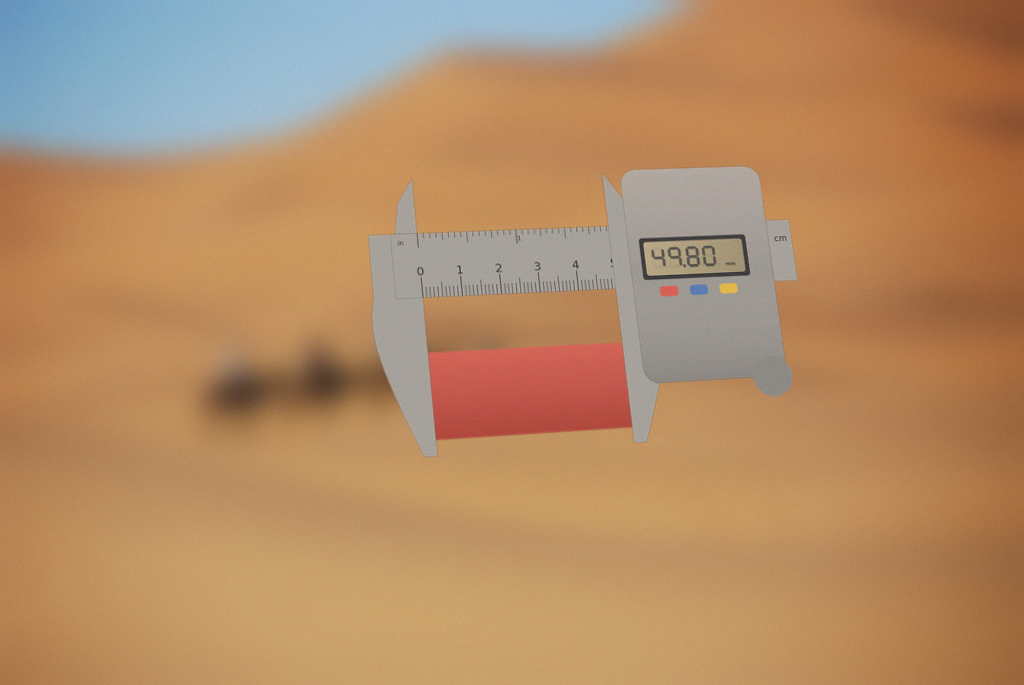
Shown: 49.80; mm
